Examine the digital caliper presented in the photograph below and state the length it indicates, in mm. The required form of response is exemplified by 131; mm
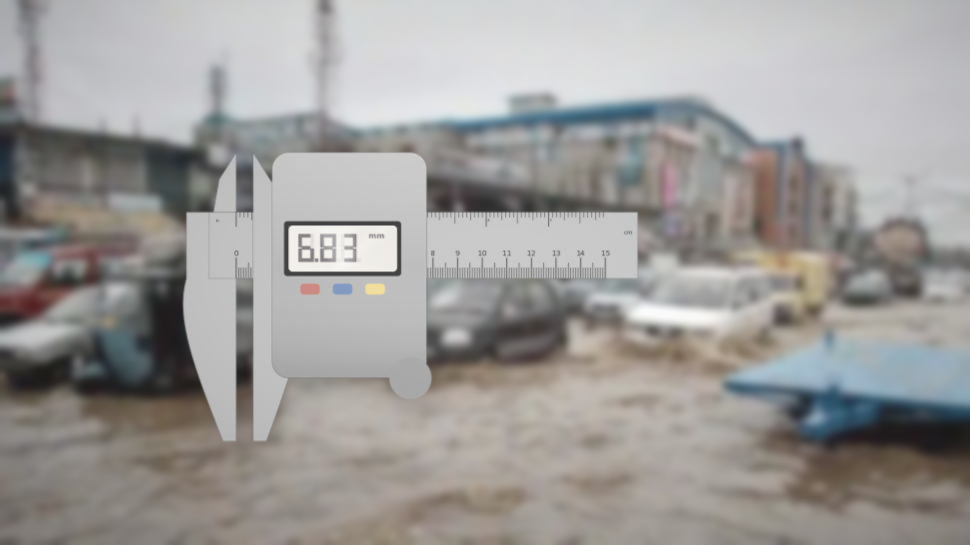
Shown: 6.83; mm
